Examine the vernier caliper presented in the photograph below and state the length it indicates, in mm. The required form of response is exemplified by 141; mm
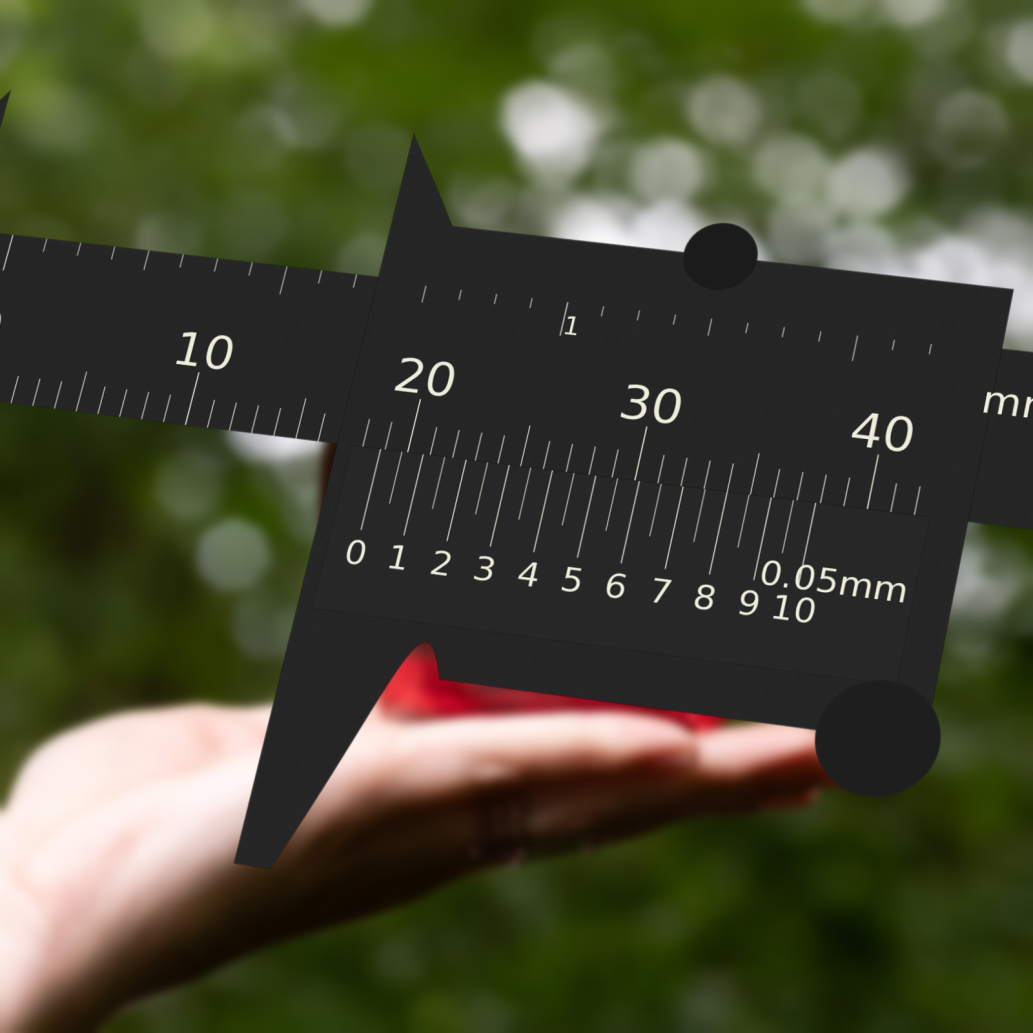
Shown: 18.80; mm
